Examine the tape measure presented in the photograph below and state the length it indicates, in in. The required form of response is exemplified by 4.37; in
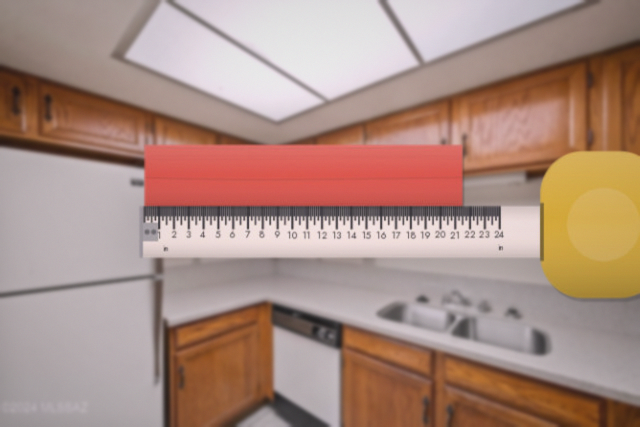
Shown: 21.5; in
